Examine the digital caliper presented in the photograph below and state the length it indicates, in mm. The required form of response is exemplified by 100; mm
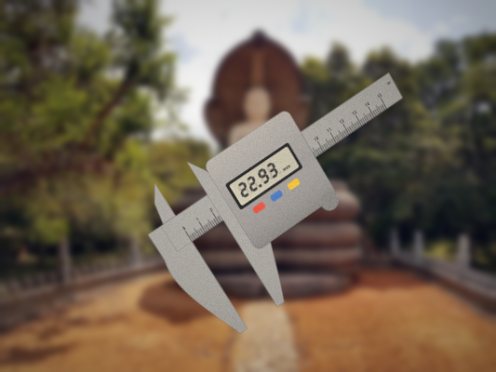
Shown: 22.93; mm
